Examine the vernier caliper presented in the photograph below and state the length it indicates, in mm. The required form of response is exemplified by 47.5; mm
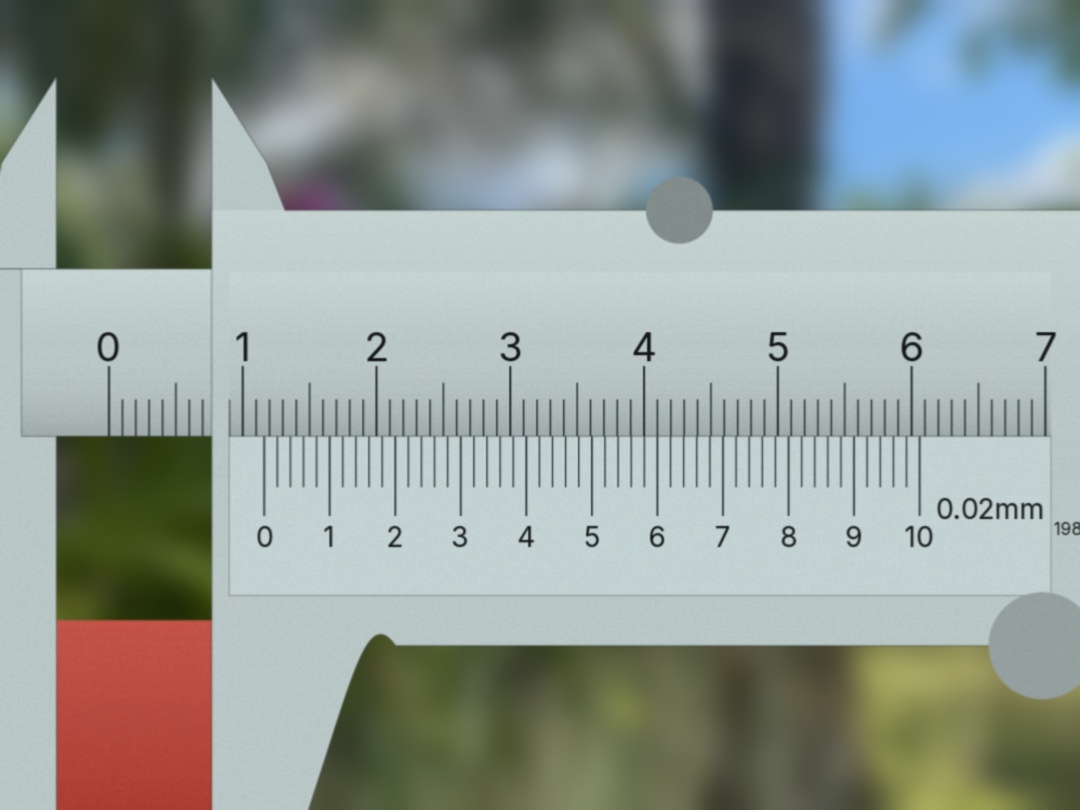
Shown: 11.6; mm
